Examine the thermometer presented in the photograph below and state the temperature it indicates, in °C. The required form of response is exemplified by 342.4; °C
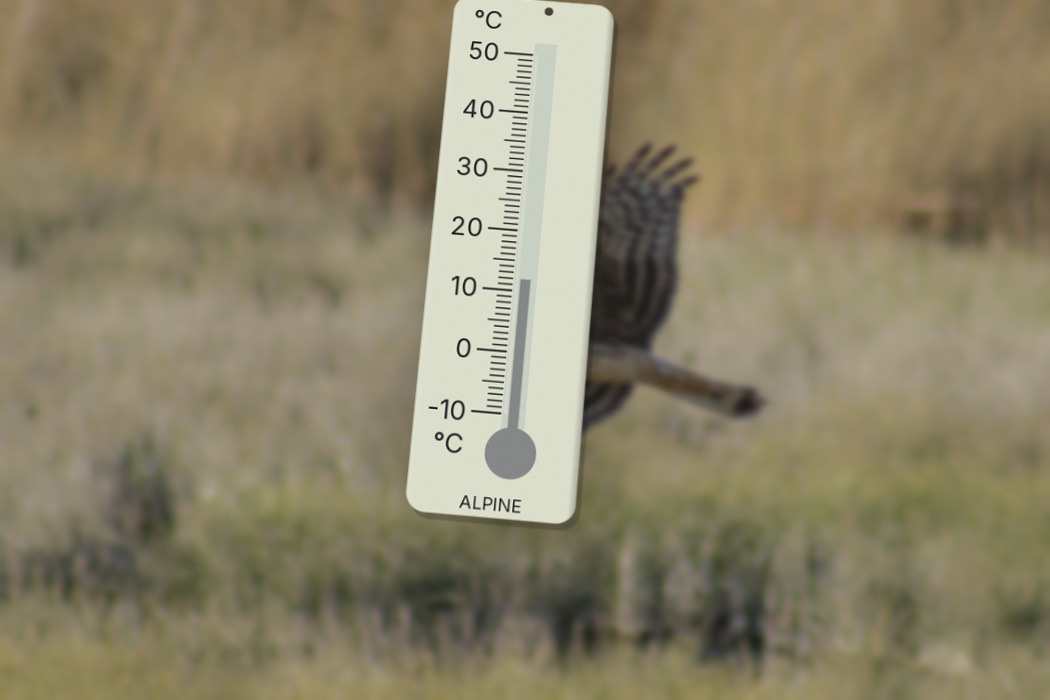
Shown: 12; °C
